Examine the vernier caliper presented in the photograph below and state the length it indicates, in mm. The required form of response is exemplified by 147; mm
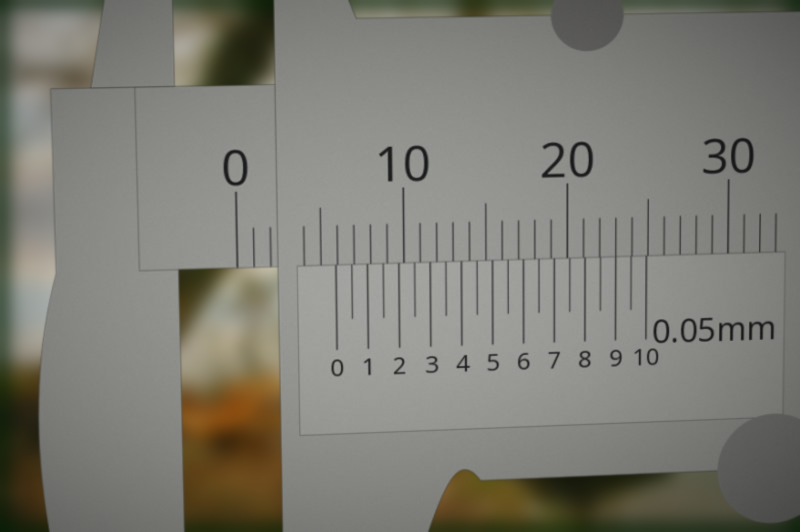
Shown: 5.9; mm
